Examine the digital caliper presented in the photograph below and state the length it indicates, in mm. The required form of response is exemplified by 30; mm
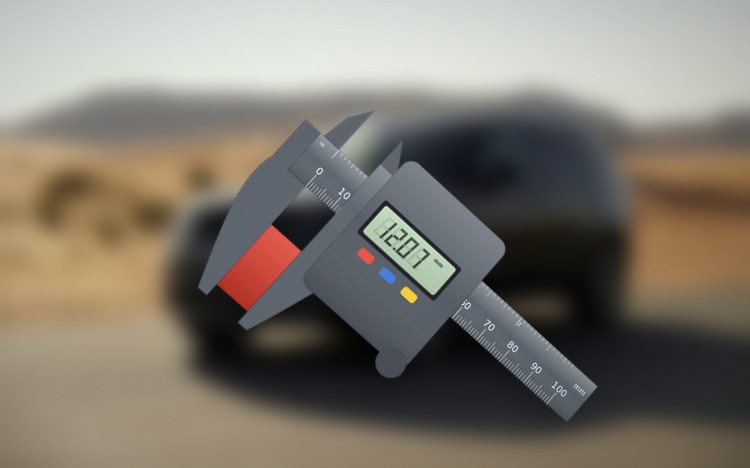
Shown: 12.07; mm
